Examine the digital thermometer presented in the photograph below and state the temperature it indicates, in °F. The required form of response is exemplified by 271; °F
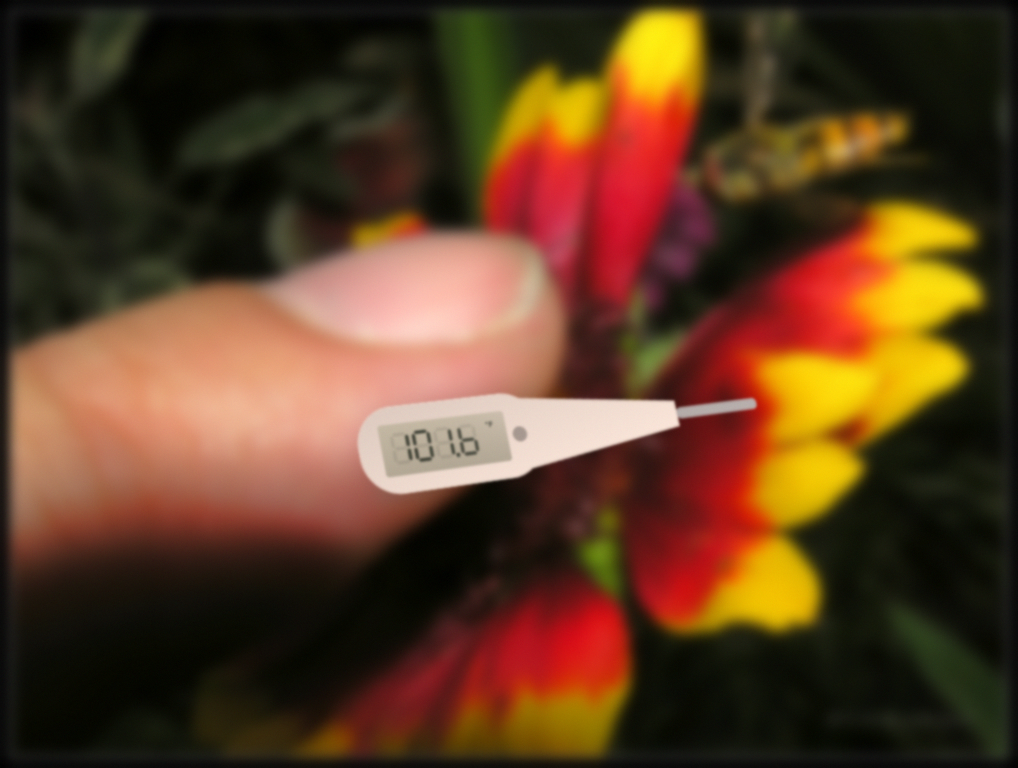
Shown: 101.6; °F
